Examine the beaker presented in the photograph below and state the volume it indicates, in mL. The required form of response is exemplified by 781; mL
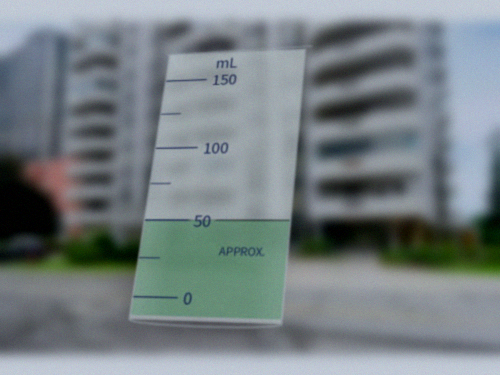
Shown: 50; mL
